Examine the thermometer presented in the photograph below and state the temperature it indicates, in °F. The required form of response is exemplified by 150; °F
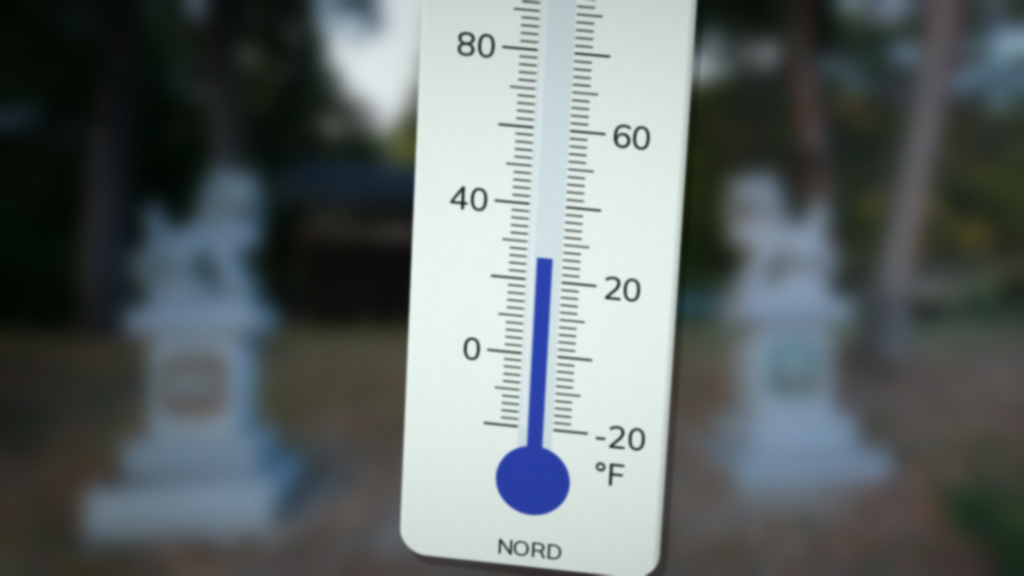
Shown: 26; °F
